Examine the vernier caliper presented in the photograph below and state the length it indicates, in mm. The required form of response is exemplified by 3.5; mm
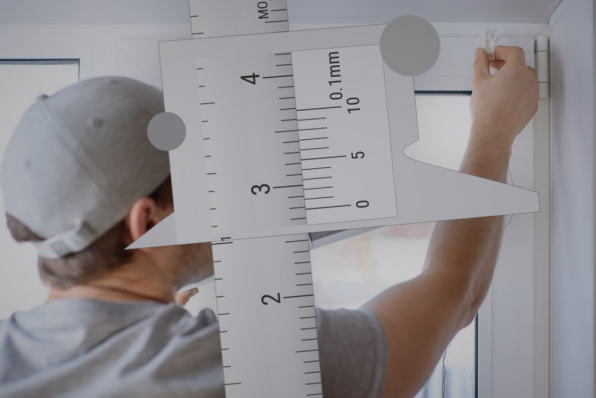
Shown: 27.8; mm
